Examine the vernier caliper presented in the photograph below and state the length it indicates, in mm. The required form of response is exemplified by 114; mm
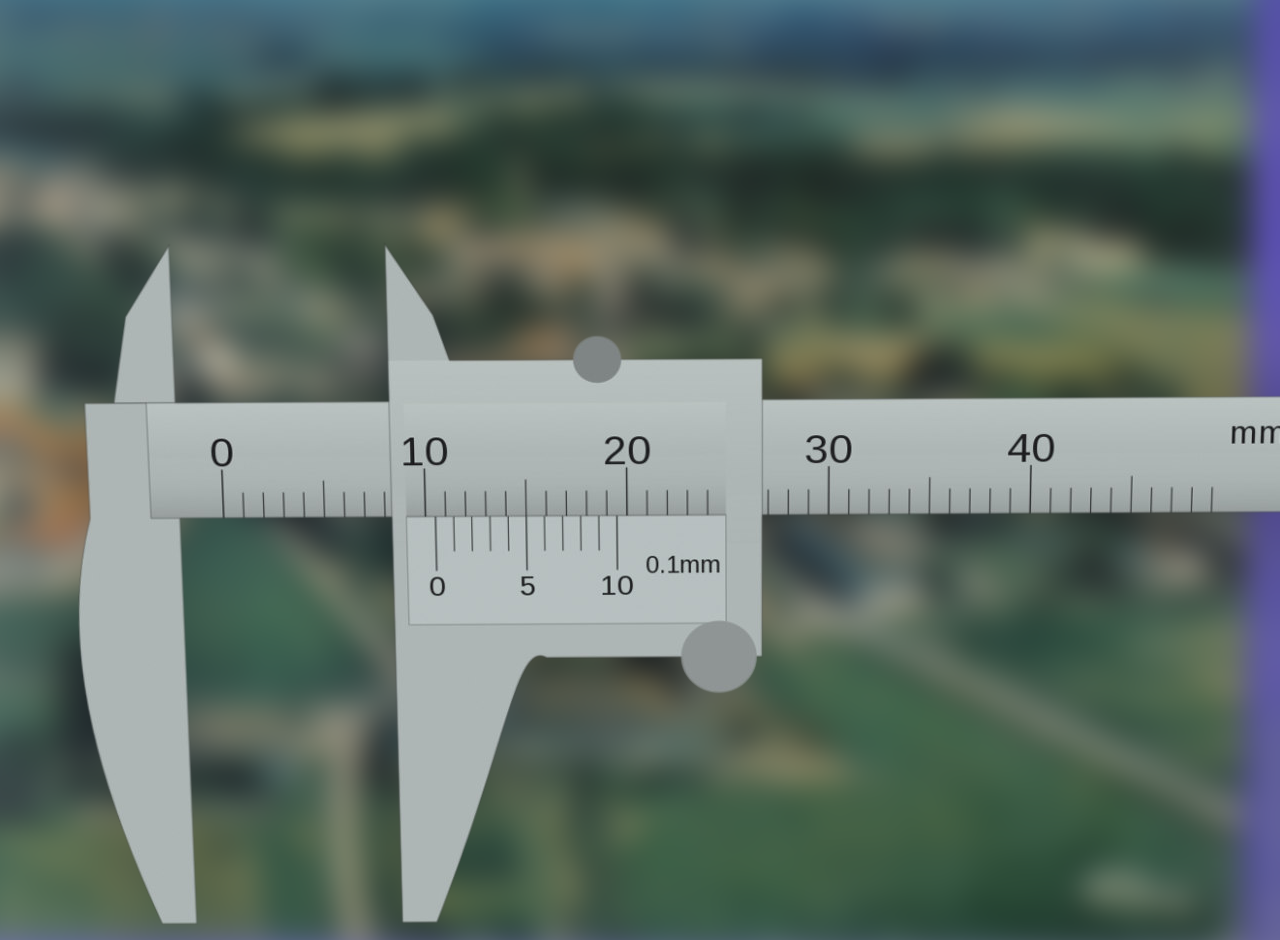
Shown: 10.5; mm
